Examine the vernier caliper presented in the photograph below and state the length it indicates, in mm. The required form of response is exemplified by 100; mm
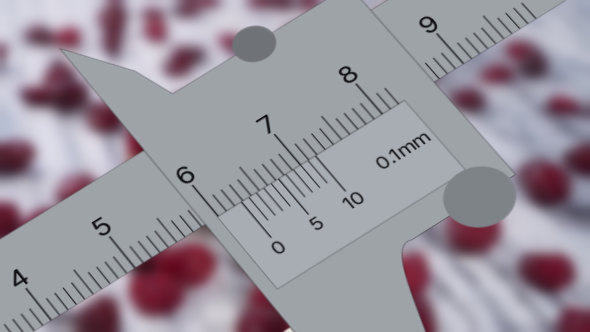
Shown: 62.8; mm
